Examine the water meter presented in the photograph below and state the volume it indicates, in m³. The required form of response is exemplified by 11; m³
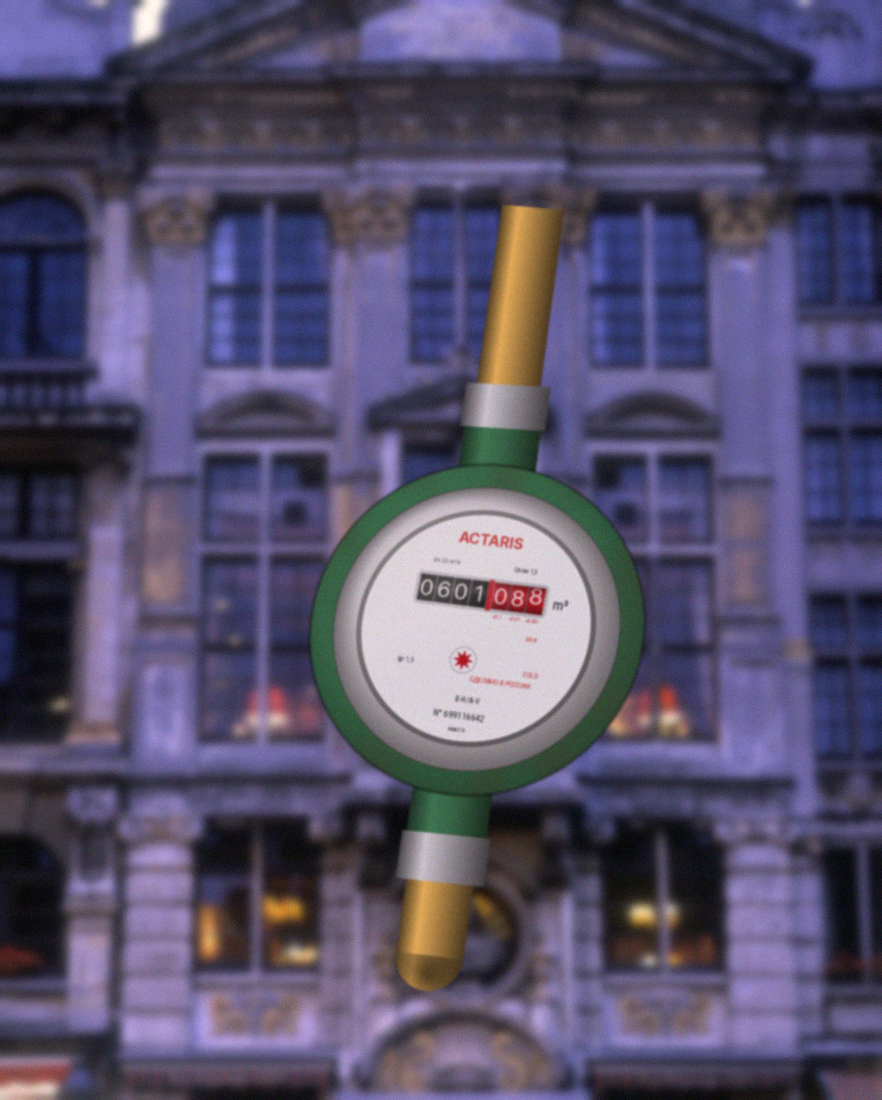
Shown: 601.088; m³
